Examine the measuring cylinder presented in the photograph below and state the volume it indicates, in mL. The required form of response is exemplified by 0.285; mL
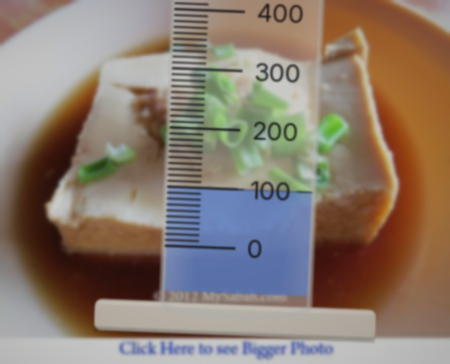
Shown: 100; mL
